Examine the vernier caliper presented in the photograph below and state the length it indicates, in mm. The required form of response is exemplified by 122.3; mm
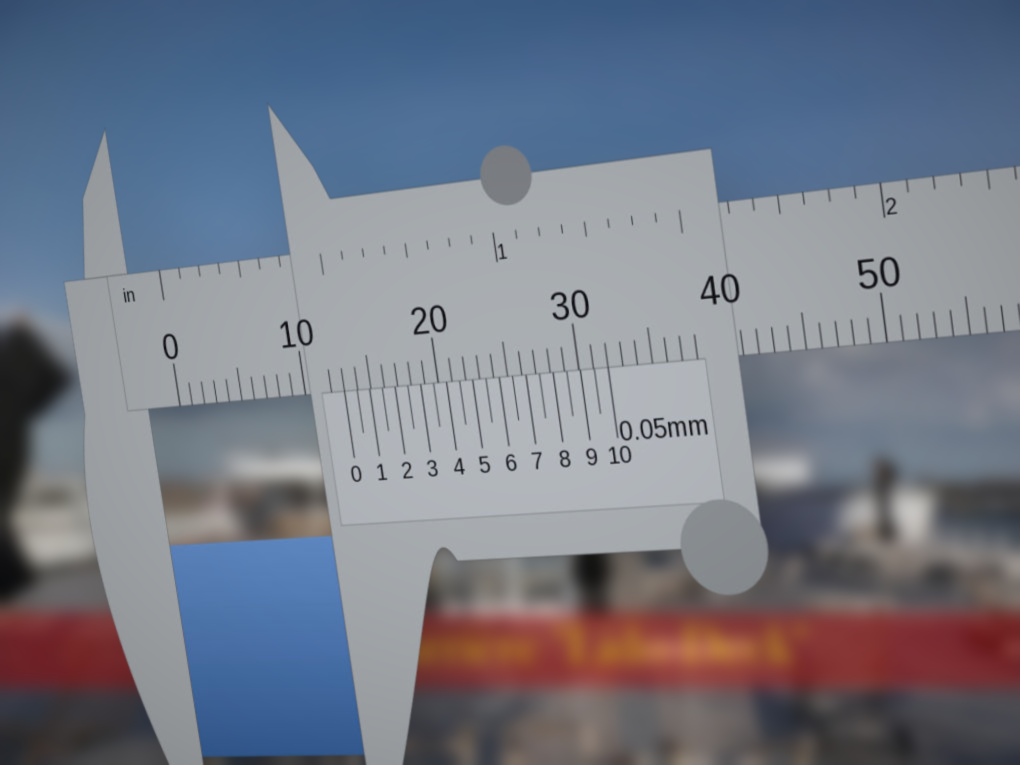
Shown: 13.0; mm
